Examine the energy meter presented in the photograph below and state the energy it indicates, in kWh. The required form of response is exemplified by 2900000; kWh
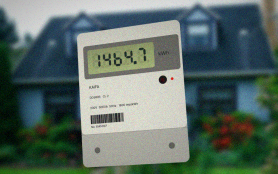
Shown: 1464.7; kWh
